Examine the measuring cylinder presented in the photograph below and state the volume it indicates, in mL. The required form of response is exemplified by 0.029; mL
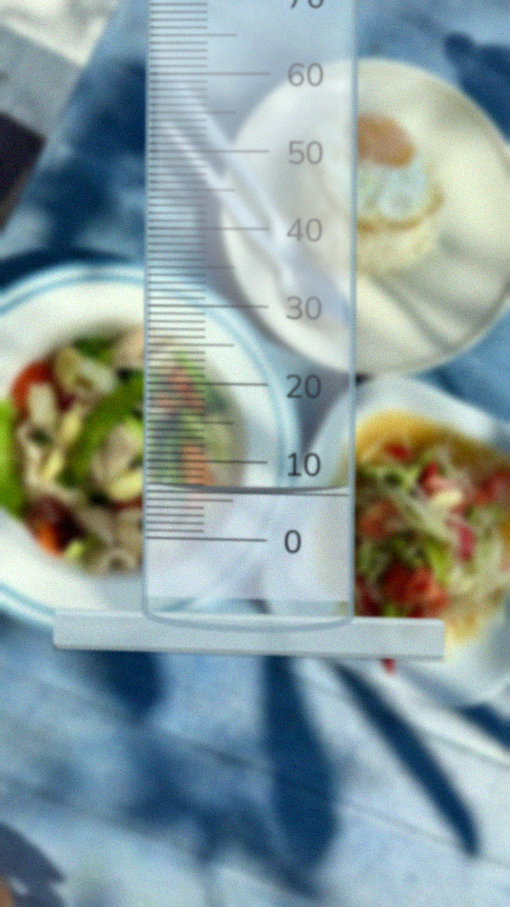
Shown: 6; mL
